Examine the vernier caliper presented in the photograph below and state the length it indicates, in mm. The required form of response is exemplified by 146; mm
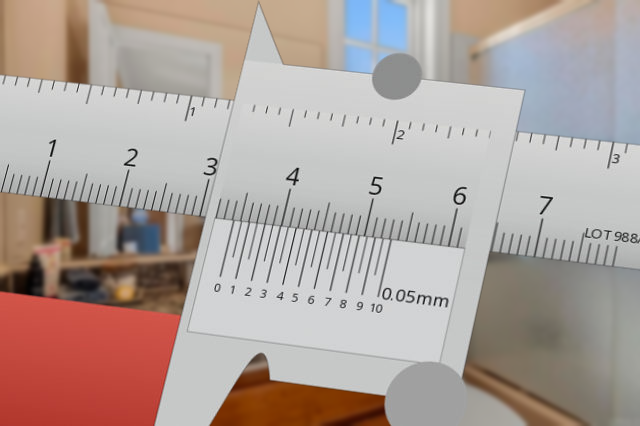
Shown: 34.2; mm
